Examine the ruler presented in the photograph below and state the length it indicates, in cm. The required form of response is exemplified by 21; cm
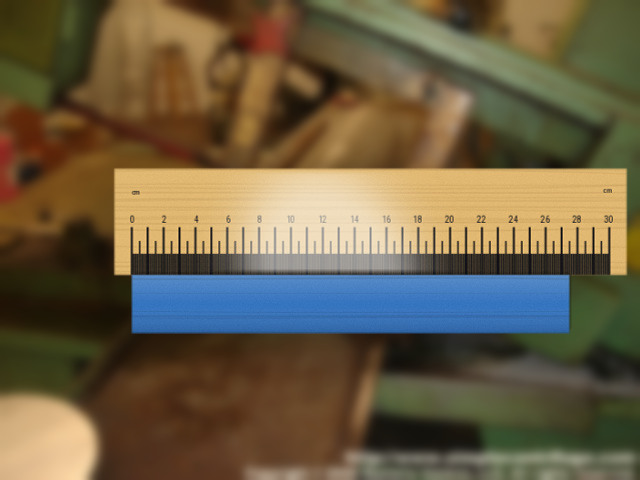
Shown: 27.5; cm
